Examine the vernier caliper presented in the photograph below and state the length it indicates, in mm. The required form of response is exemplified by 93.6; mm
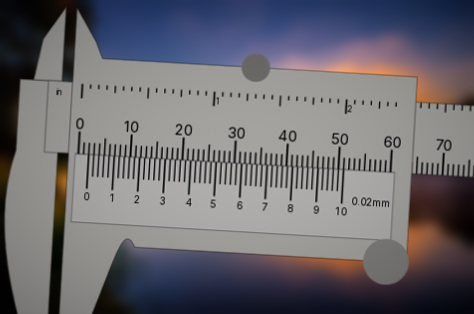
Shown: 2.0; mm
